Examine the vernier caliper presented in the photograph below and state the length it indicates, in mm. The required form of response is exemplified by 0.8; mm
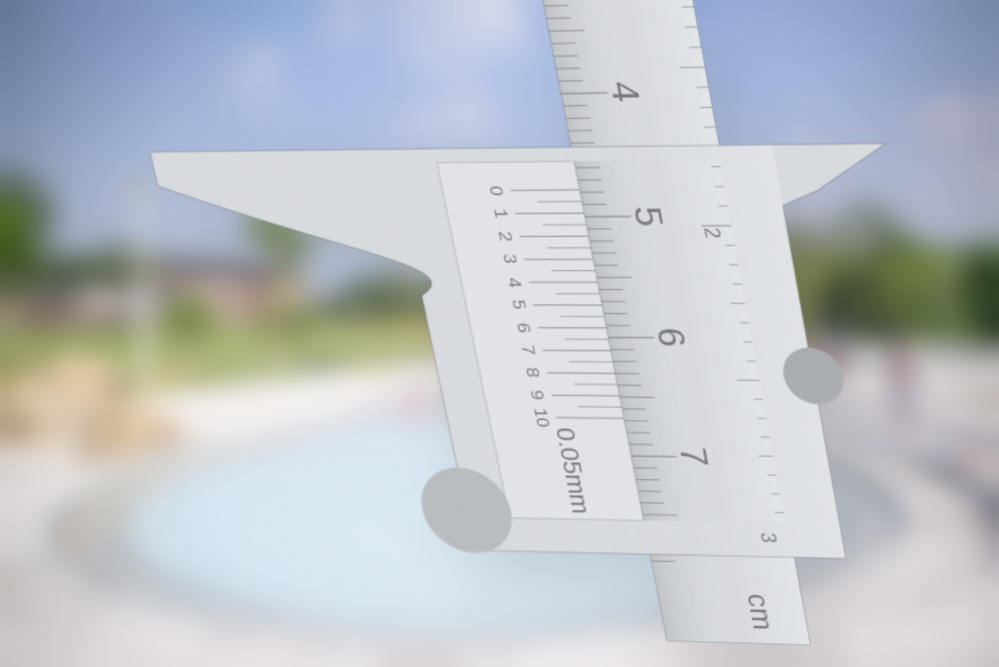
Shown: 47.8; mm
